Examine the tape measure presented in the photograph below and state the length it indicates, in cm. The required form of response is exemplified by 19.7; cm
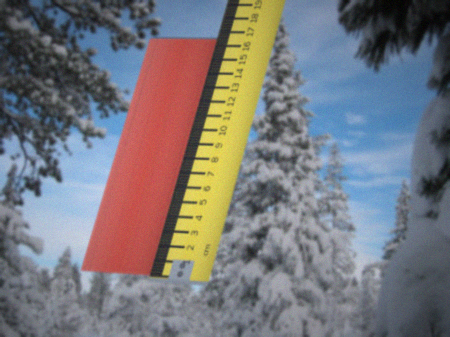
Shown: 16.5; cm
